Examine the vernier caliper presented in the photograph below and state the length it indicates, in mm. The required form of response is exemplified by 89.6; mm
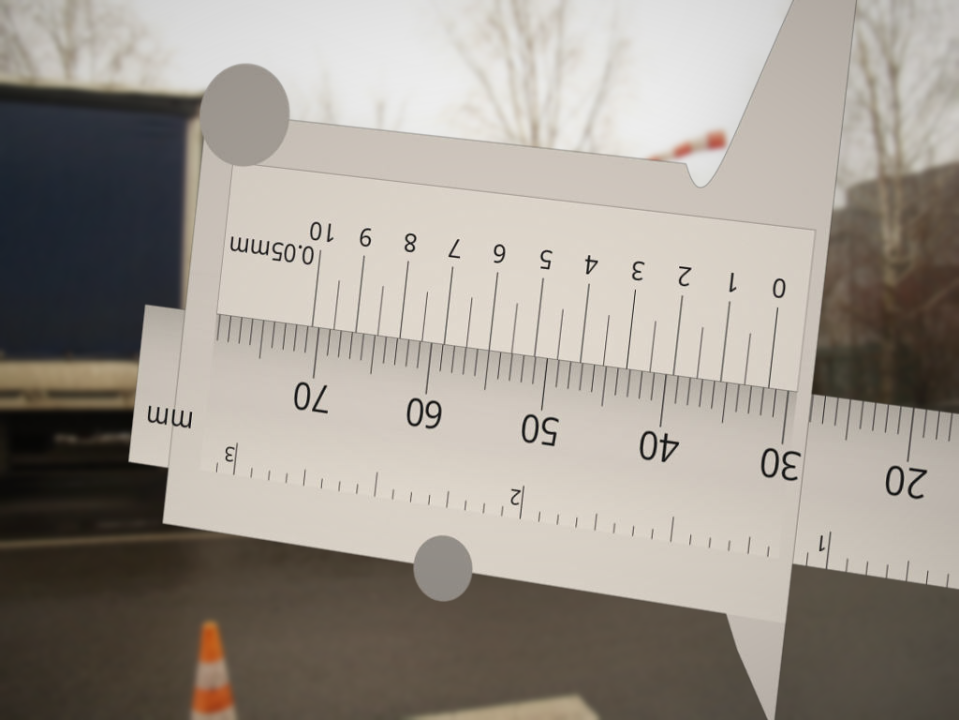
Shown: 31.6; mm
